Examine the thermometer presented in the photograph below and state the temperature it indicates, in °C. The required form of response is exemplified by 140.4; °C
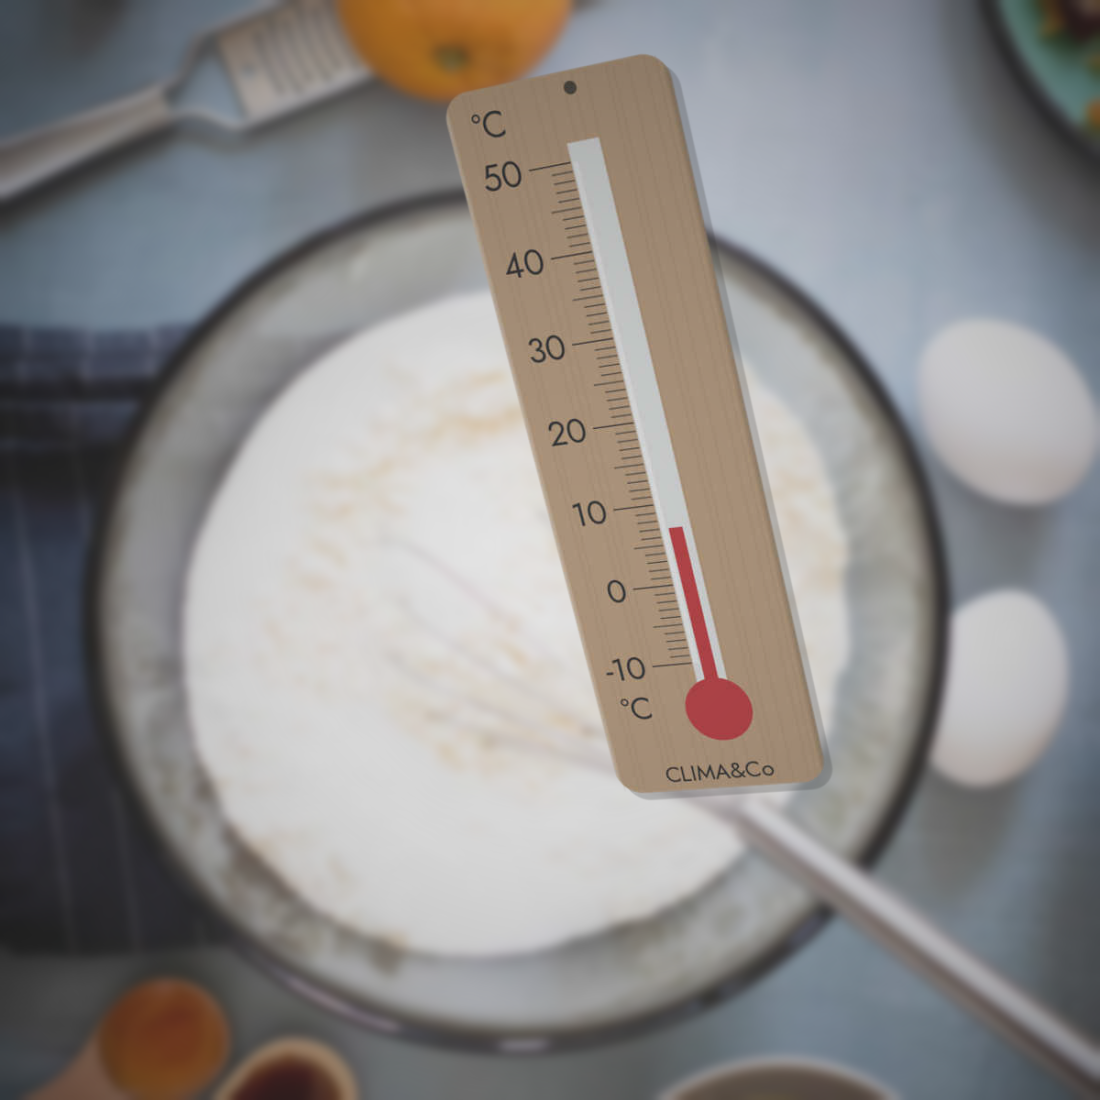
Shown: 7; °C
